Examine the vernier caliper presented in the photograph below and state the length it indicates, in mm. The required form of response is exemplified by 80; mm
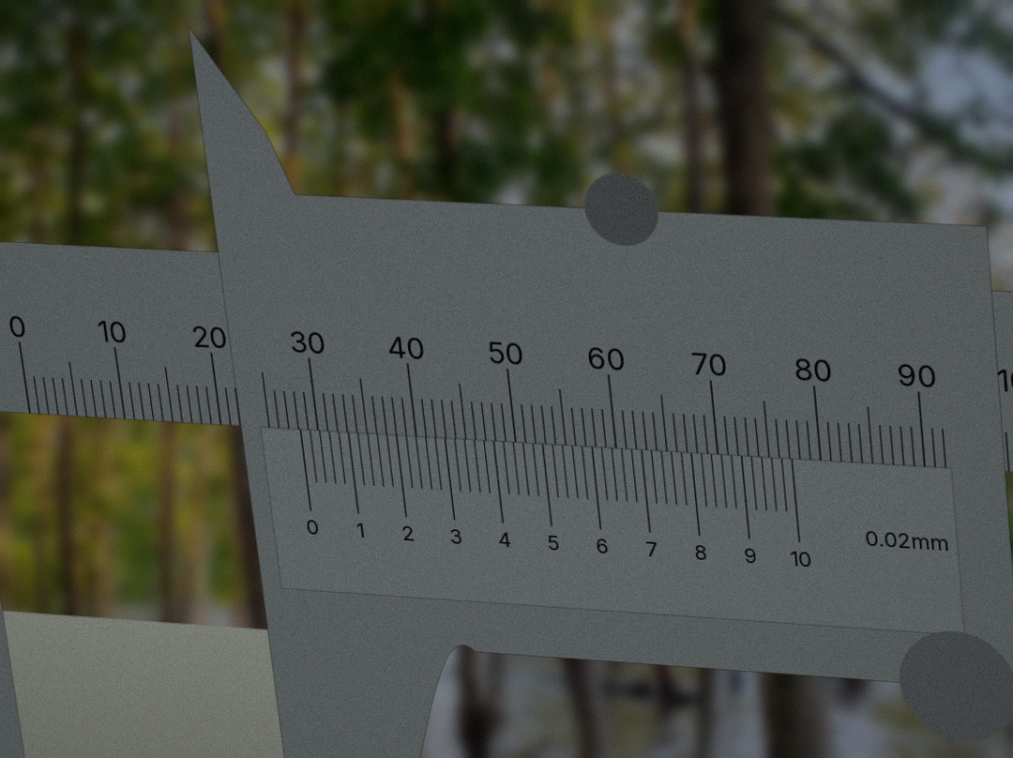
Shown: 28.2; mm
